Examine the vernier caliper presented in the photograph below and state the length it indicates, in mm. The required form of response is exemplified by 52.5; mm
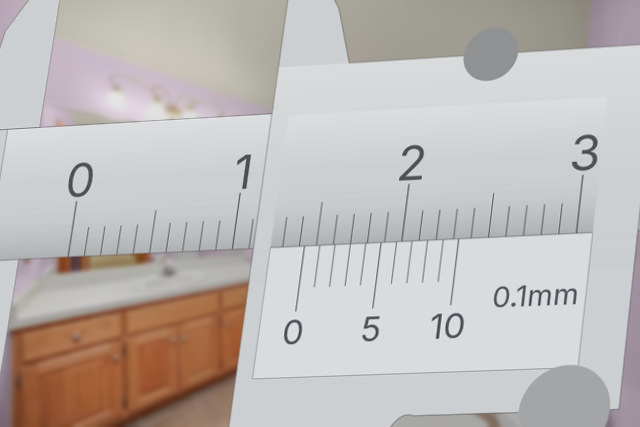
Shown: 14.3; mm
